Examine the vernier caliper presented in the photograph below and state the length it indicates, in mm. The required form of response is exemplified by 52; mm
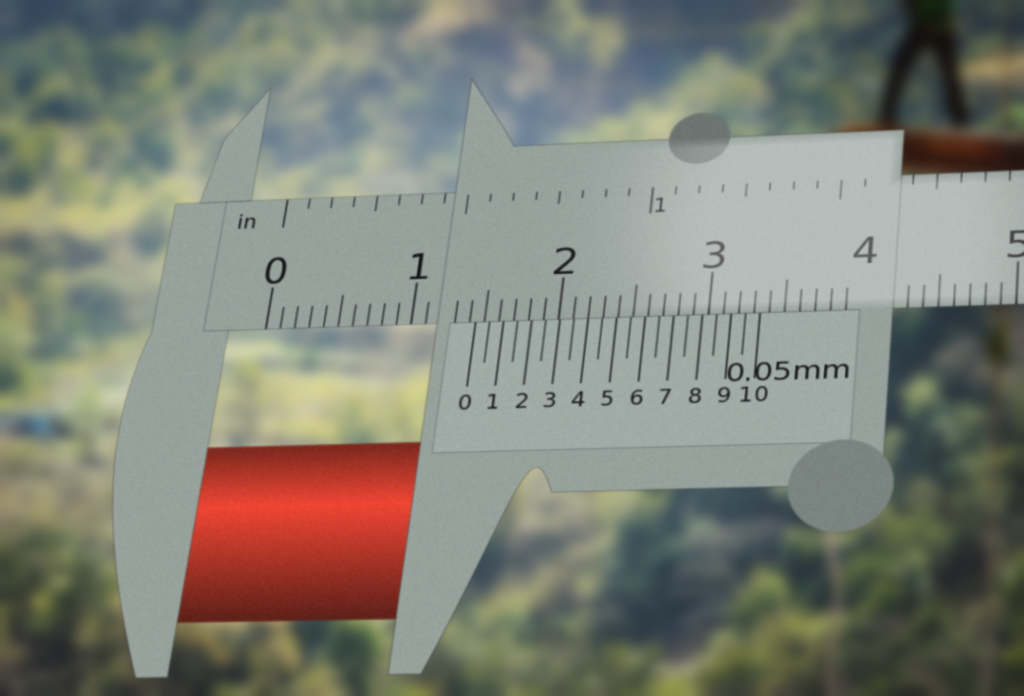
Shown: 14.4; mm
